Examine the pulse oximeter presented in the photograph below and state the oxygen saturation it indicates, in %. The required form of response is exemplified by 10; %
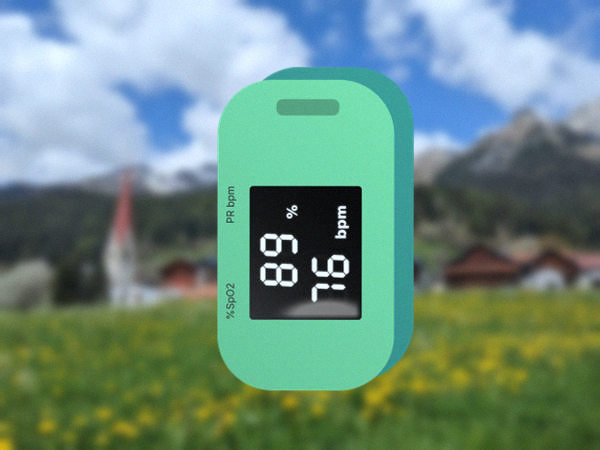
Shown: 89; %
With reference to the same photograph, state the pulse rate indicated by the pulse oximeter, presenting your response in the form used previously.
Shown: 76; bpm
